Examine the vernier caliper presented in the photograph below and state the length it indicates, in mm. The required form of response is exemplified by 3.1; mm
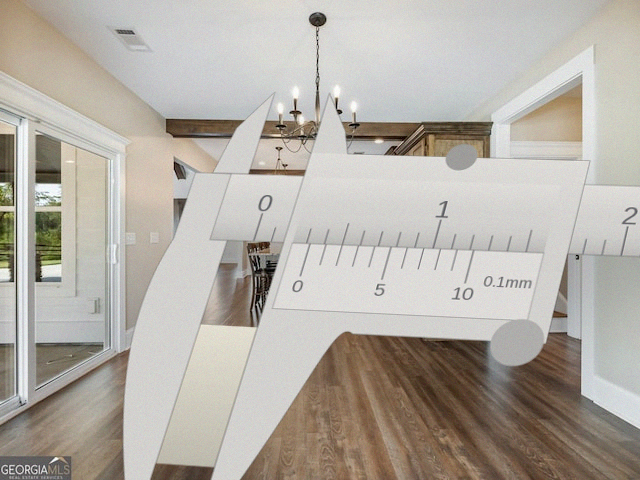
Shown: 3.2; mm
